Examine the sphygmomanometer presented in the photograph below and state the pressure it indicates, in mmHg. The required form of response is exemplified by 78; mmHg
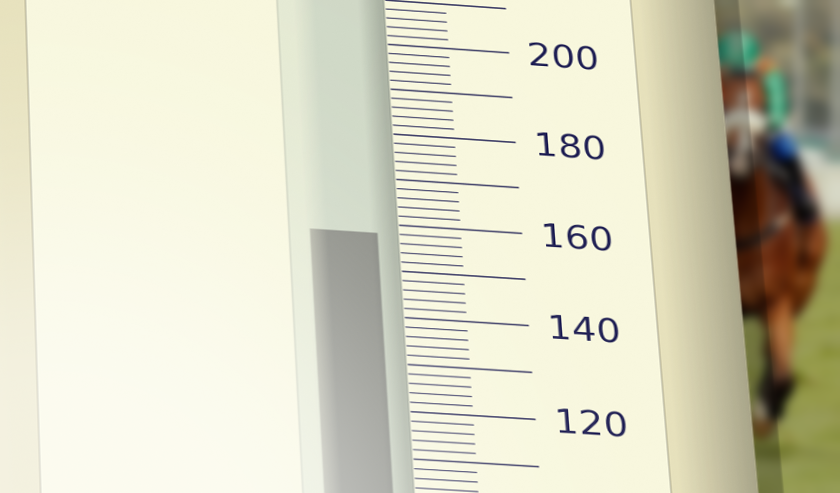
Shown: 158; mmHg
